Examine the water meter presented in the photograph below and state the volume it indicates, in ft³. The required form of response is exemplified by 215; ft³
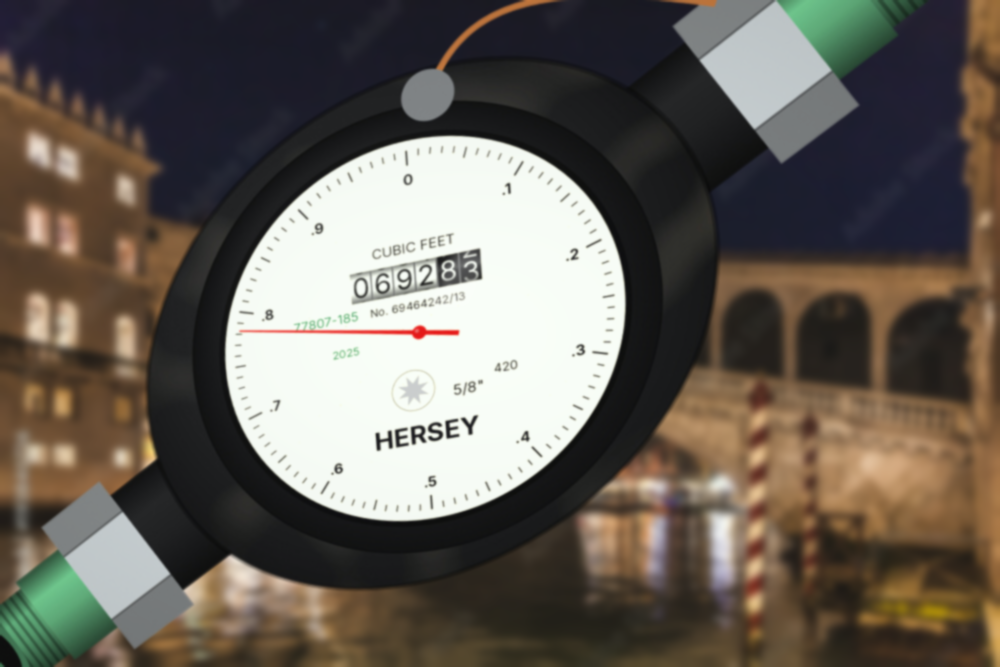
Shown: 69282.78; ft³
